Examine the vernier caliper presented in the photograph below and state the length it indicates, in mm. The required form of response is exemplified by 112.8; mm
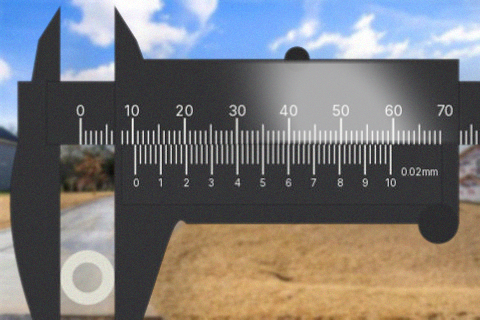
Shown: 10.5; mm
